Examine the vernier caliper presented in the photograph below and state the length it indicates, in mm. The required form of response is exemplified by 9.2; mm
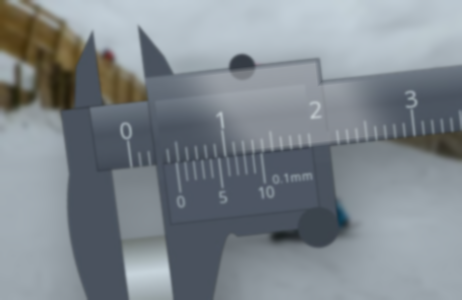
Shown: 4.8; mm
